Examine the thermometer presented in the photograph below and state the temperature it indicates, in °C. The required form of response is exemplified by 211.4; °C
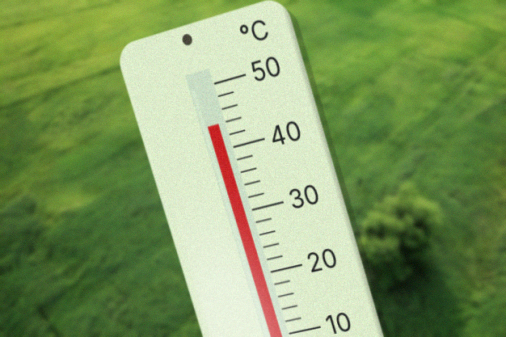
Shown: 44; °C
